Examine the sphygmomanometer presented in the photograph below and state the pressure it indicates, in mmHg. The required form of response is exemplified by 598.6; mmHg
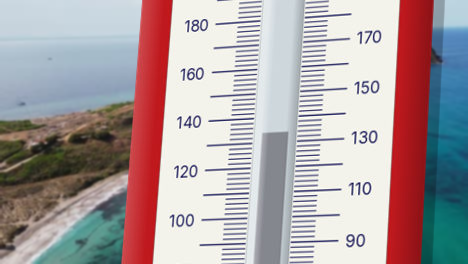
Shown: 134; mmHg
